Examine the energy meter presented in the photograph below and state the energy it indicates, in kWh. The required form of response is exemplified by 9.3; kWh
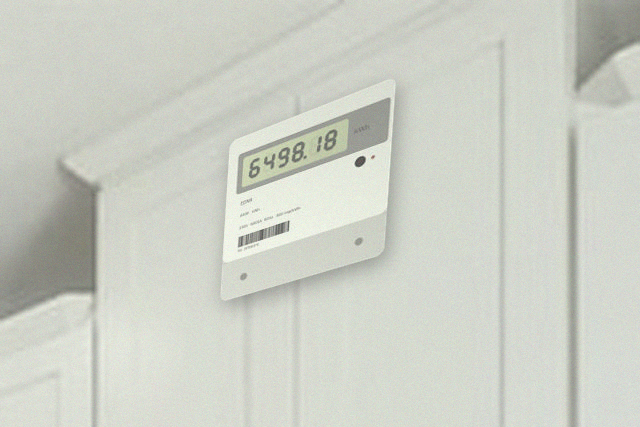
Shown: 6498.18; kWh
